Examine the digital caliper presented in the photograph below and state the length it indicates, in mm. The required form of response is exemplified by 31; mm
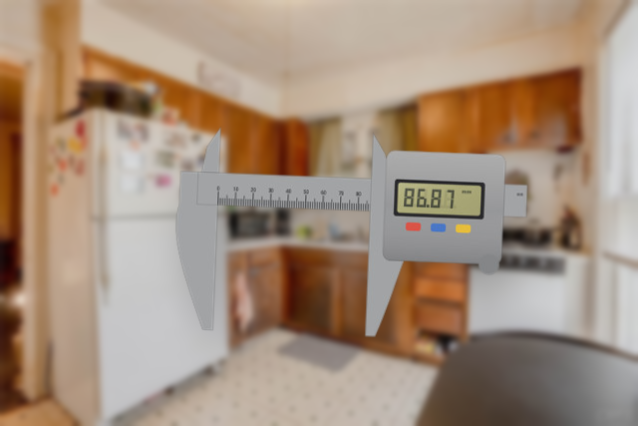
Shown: 86.87; mm
